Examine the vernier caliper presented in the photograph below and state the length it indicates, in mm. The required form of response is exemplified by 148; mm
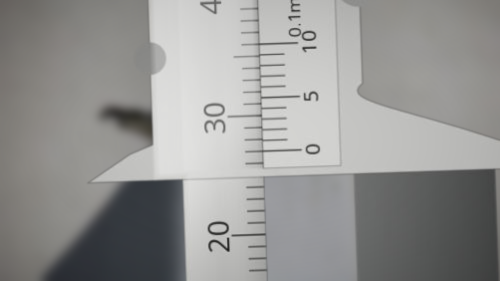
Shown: 27.0; mm
